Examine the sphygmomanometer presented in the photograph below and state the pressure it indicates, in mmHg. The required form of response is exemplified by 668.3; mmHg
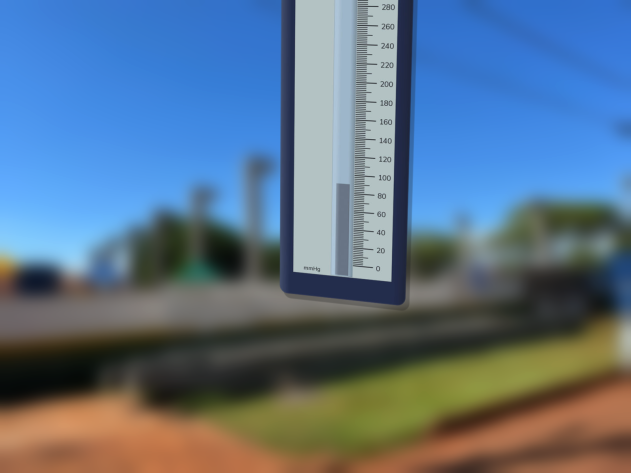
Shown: 90; mmHg
